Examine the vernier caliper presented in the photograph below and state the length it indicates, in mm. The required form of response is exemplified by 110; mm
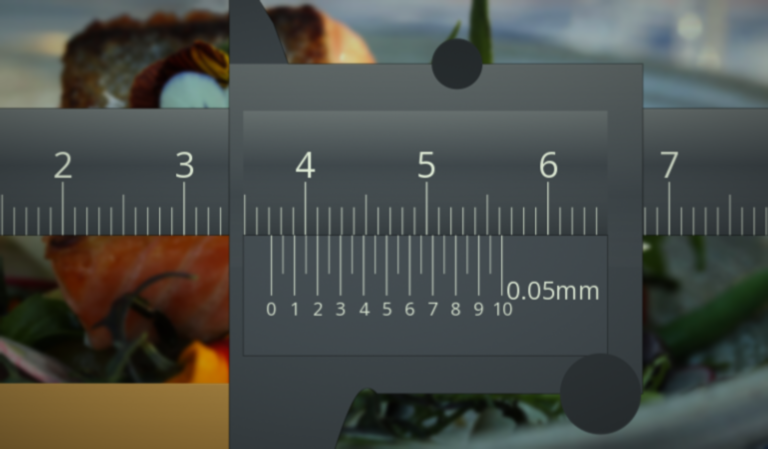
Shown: 37.2; mm
